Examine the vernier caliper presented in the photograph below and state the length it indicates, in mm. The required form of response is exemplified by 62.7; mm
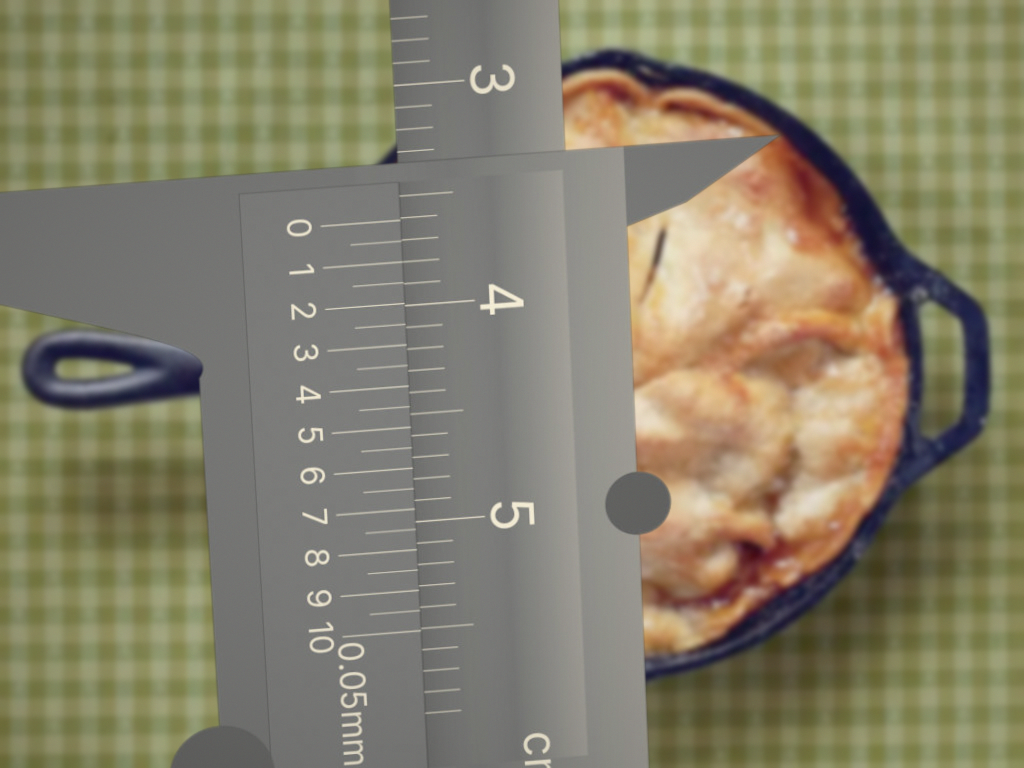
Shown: 36.1; mm
